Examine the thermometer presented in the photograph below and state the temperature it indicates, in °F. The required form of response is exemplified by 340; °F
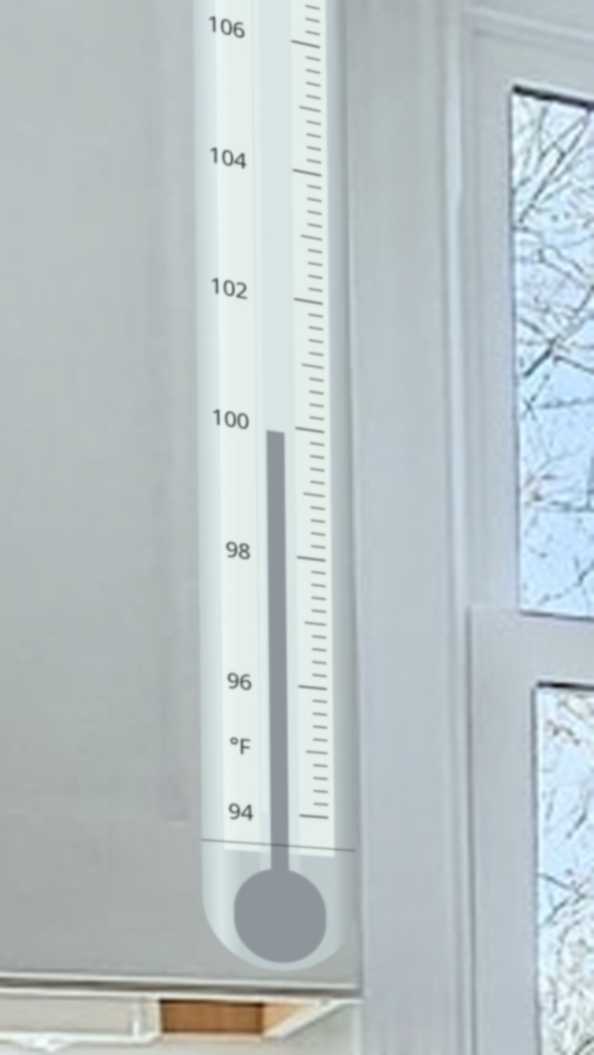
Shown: 99.9; °F
